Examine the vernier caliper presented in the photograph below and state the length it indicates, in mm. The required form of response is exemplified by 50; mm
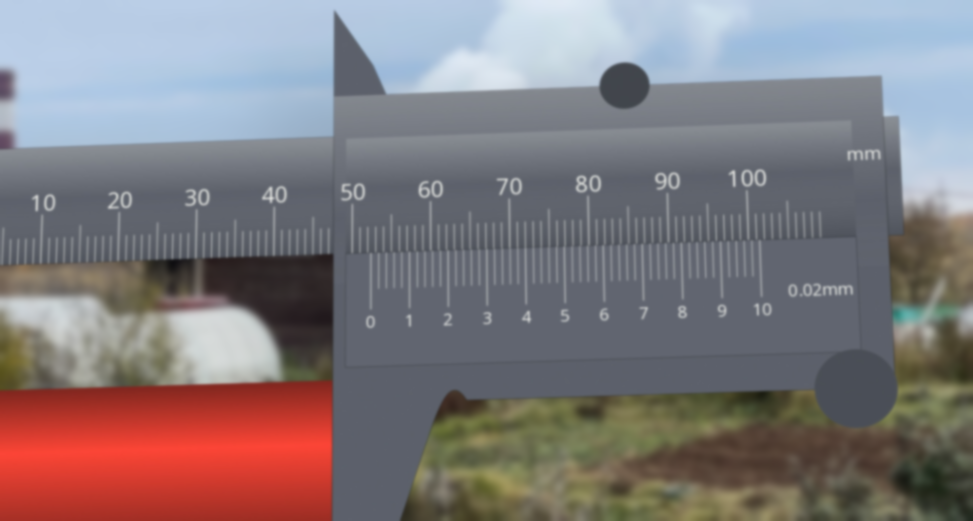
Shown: 52.4; mm
